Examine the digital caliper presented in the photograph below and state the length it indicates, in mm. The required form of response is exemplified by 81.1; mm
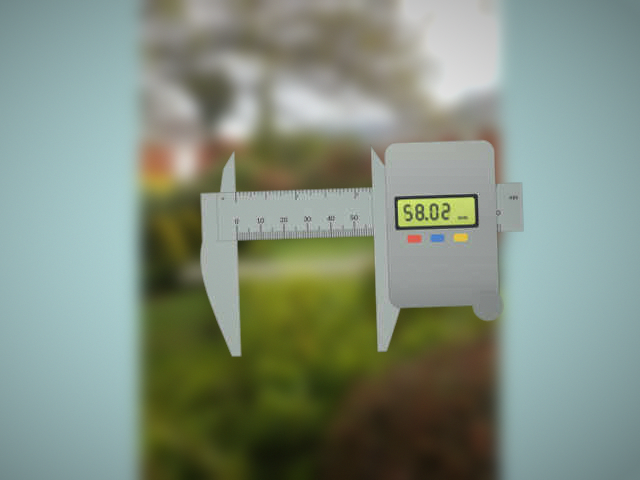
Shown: 58.02; mm
